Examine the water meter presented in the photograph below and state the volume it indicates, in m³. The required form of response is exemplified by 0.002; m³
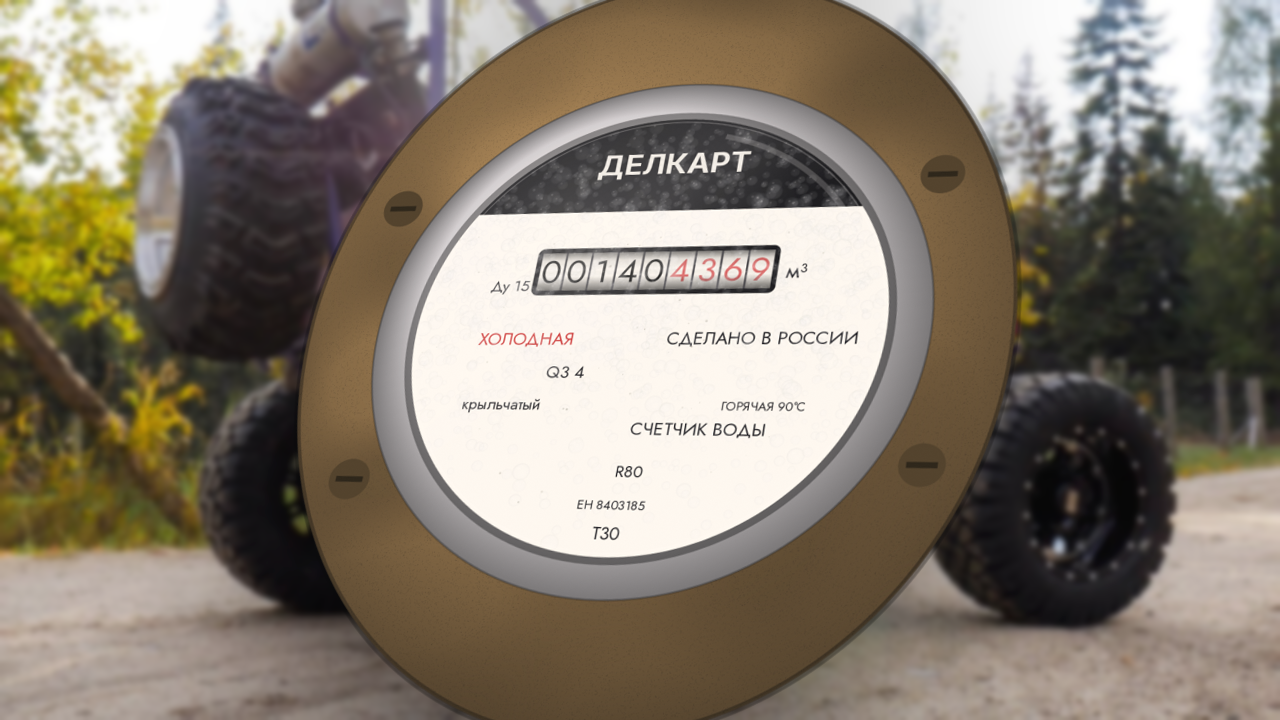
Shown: 140.4369; m³
